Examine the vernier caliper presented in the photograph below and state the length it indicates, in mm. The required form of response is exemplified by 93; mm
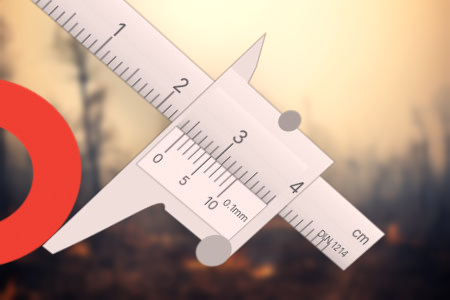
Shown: 24.8; mm
